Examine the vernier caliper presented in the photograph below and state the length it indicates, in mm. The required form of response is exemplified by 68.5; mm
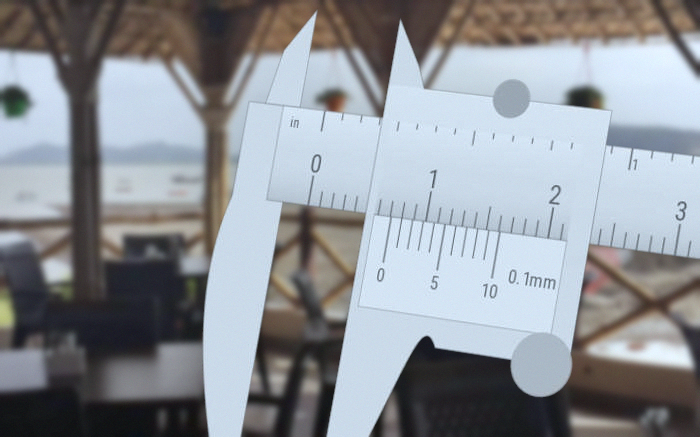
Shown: 7.1; mm
